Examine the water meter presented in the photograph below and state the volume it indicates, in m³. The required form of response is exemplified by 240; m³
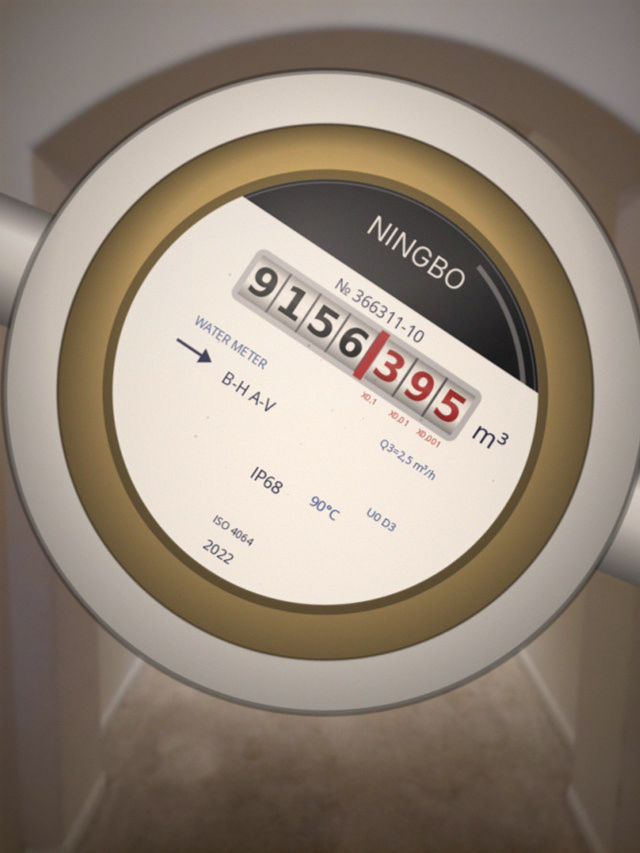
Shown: 9156.395; m³
